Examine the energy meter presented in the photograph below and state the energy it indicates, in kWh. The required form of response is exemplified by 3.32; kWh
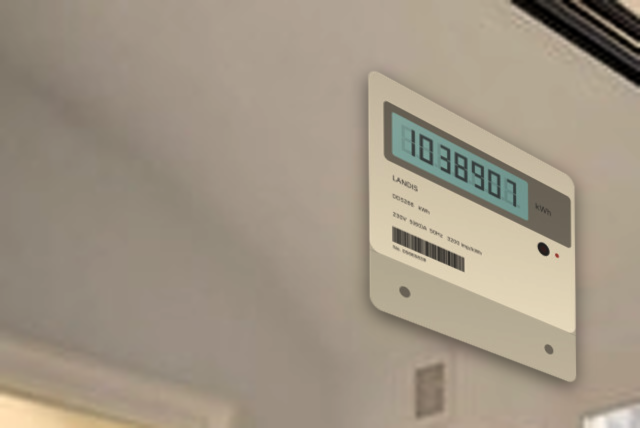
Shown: 1038907; kWh
